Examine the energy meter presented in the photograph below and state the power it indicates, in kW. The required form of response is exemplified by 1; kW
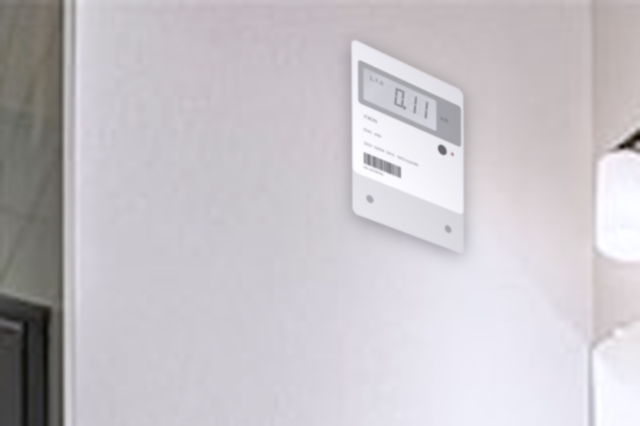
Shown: 0.11; kW
